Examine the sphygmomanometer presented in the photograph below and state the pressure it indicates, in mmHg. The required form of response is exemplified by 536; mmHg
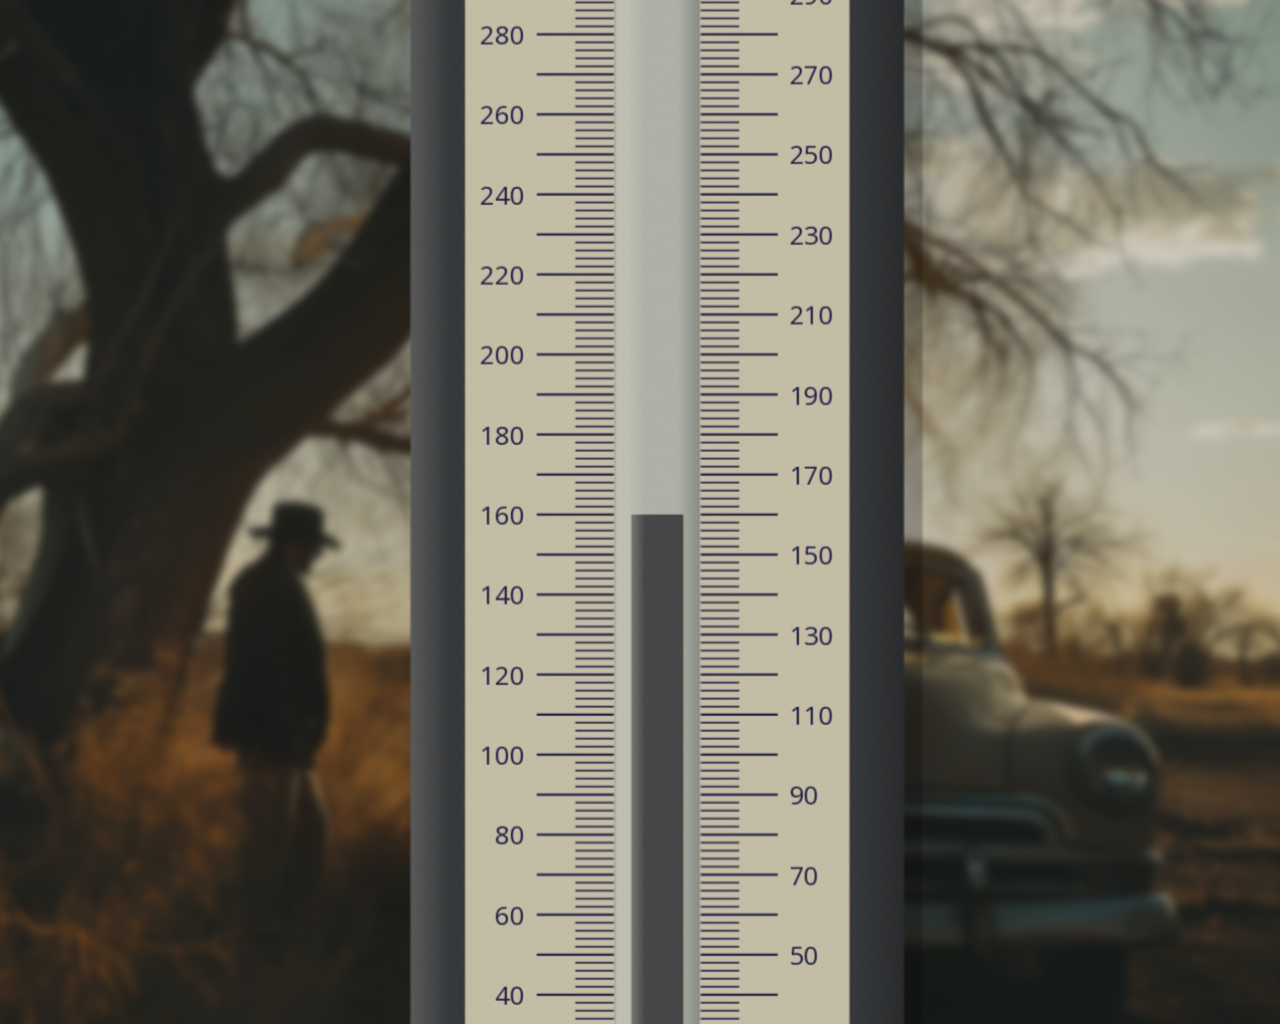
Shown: 160; mmHg
